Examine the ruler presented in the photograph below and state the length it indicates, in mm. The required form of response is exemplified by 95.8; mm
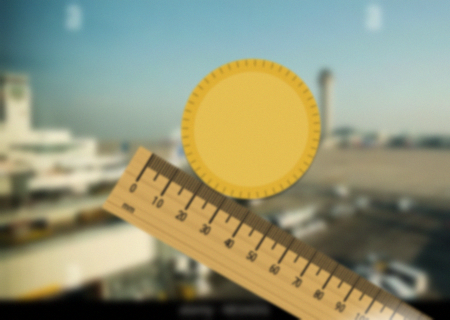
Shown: 50; mm
